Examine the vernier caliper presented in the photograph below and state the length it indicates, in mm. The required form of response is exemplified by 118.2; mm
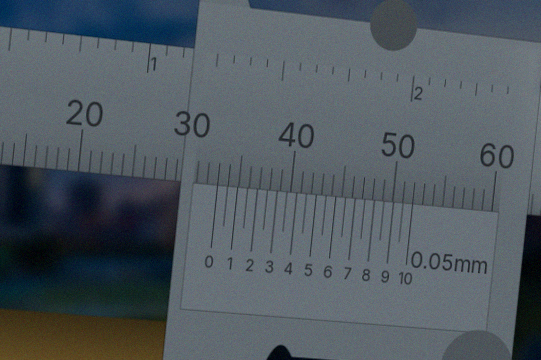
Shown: 33.0; mm
